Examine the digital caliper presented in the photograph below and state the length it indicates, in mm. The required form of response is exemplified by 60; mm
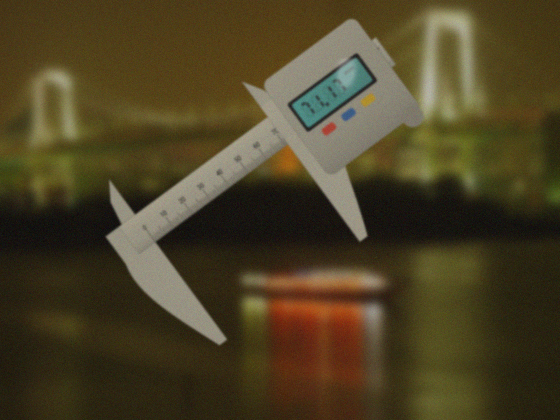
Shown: 71.17; mm
